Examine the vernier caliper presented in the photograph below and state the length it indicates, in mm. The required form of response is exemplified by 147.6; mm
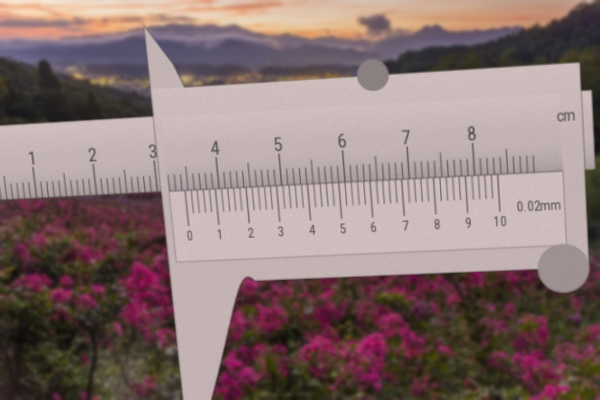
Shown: 34.5; mm
